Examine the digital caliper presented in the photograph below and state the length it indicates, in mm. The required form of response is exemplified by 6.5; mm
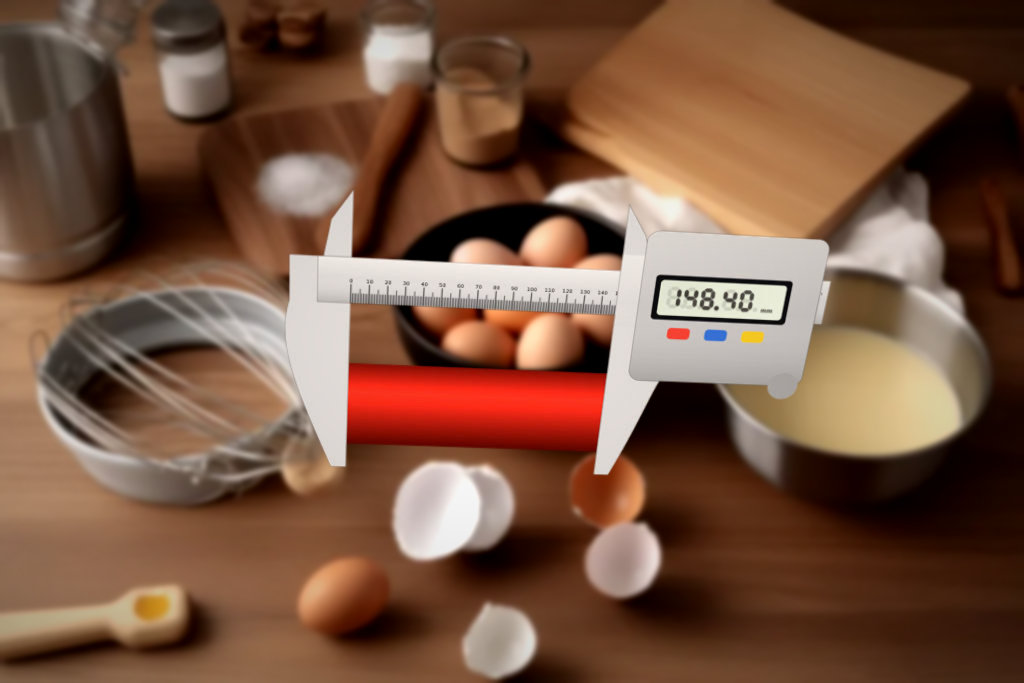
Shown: 148.40; mm
